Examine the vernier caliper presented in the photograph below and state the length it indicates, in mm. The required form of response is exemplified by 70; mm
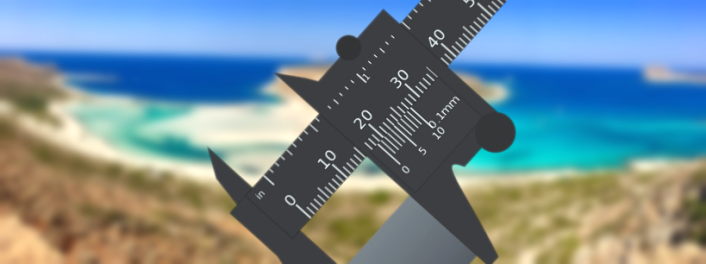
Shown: 18.4; mm
